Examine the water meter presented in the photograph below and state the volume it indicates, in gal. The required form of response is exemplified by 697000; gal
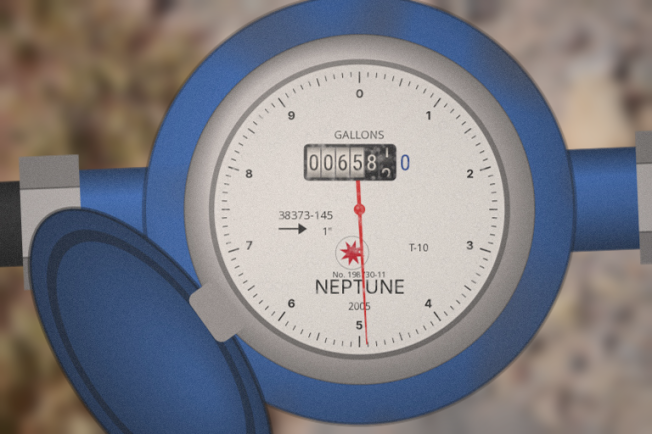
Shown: 65814.9; gal
